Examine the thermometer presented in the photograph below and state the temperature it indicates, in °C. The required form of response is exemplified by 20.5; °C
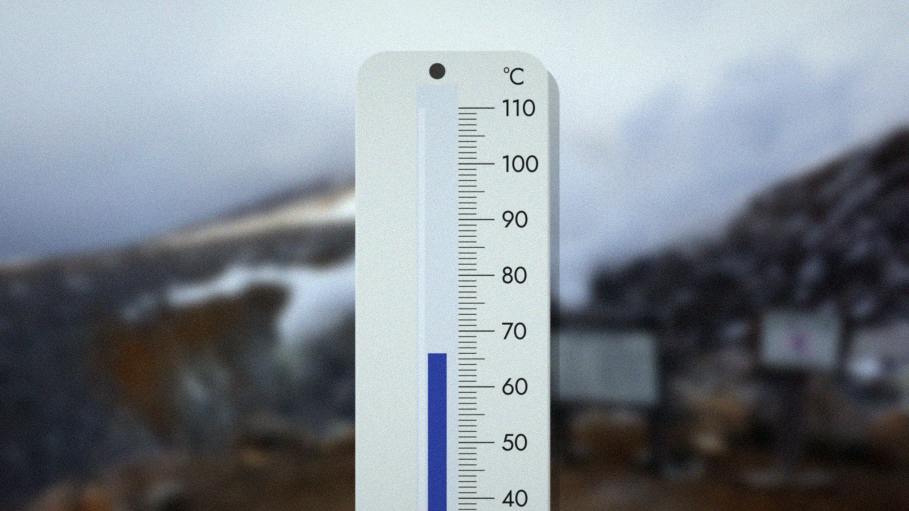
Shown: 66; °C
